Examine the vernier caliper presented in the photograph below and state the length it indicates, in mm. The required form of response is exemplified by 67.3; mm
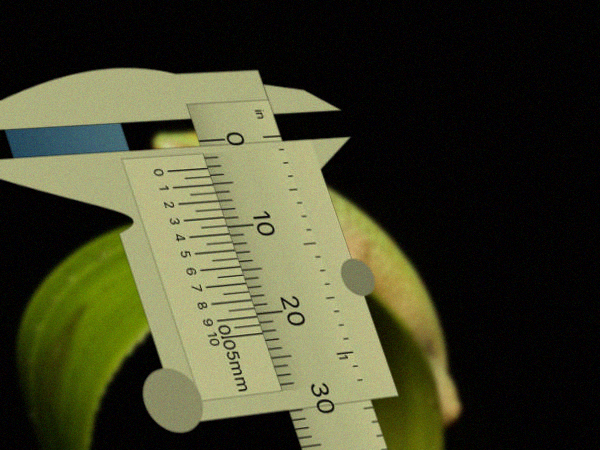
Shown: 3.2; mm
